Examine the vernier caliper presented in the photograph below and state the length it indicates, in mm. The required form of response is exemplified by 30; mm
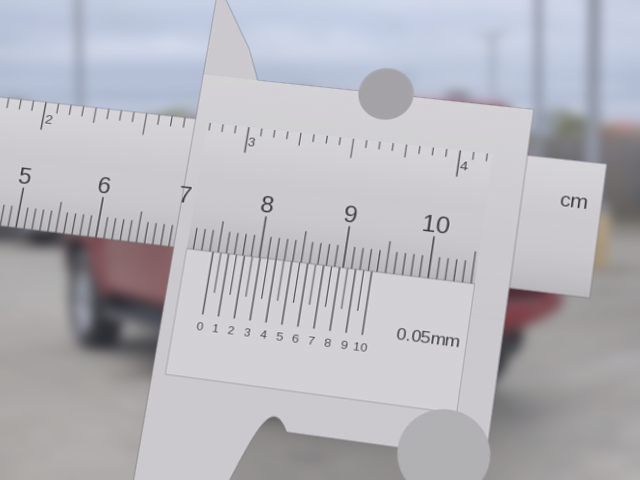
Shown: 74.4; mm
